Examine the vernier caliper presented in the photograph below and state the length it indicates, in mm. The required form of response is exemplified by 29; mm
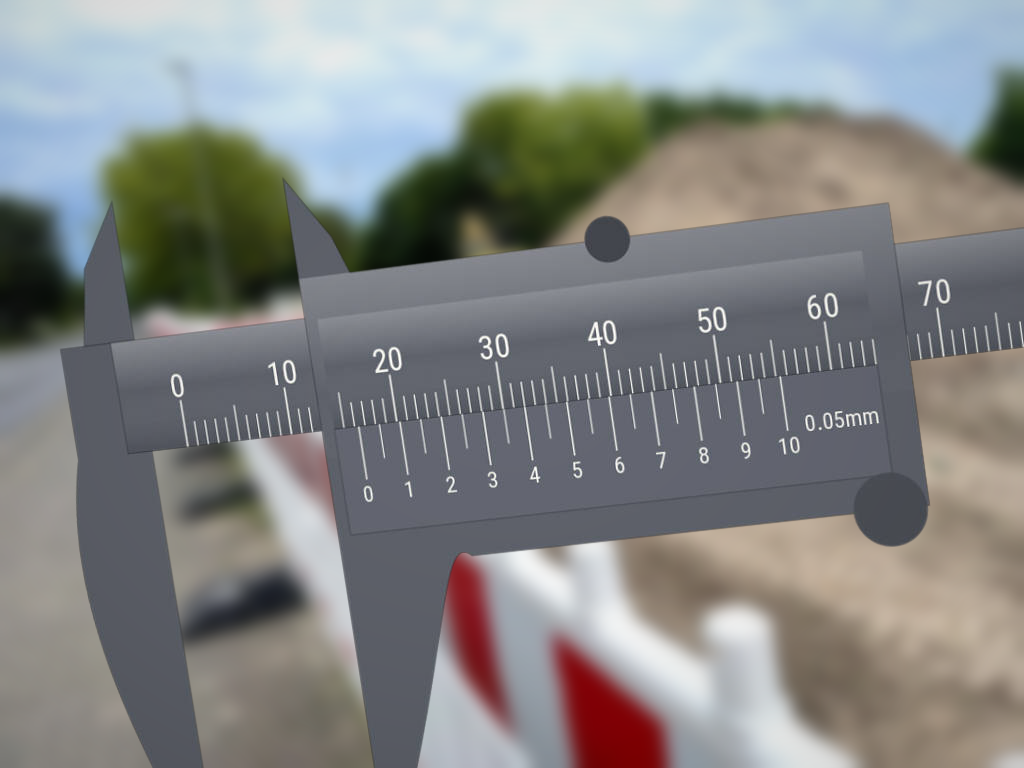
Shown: 16.4; mm
